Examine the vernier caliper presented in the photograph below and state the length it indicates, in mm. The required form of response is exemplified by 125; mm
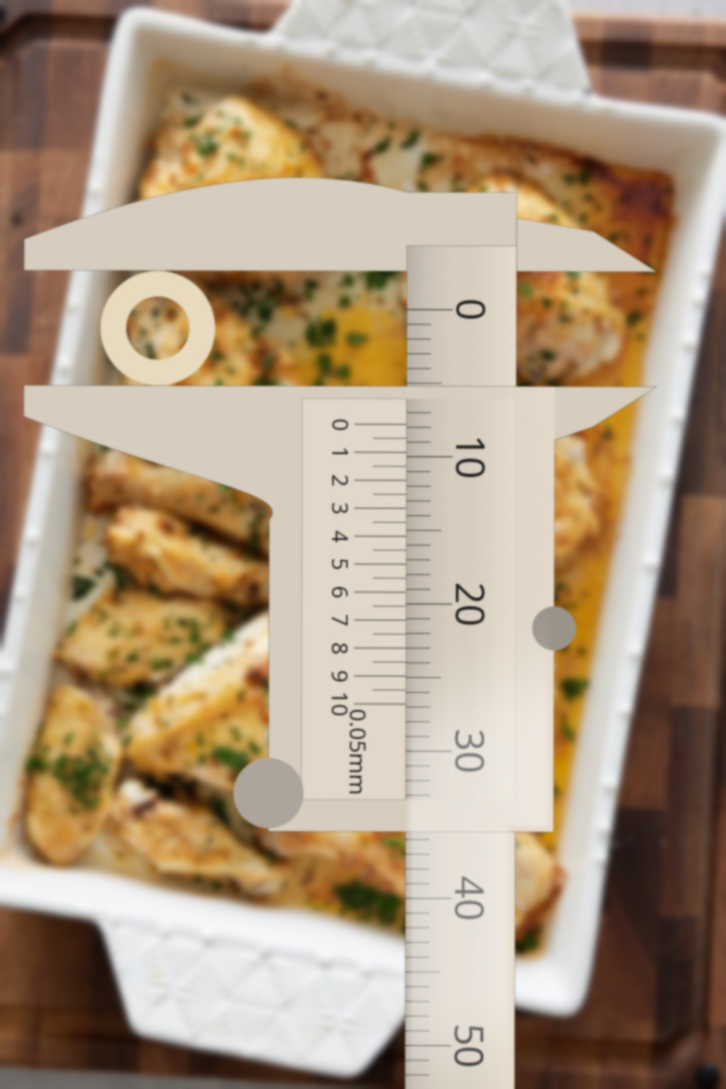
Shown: 7.8; mm
